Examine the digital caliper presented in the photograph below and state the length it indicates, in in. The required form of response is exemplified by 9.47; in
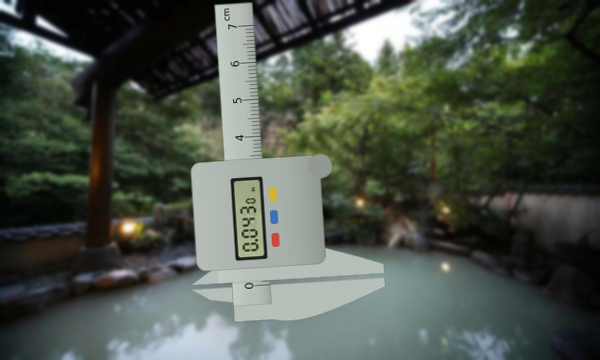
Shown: 0.0430; in
